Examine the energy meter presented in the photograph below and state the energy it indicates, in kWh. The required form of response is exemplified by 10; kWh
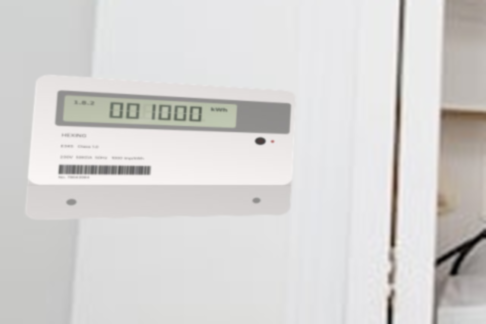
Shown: 1000; kWh
